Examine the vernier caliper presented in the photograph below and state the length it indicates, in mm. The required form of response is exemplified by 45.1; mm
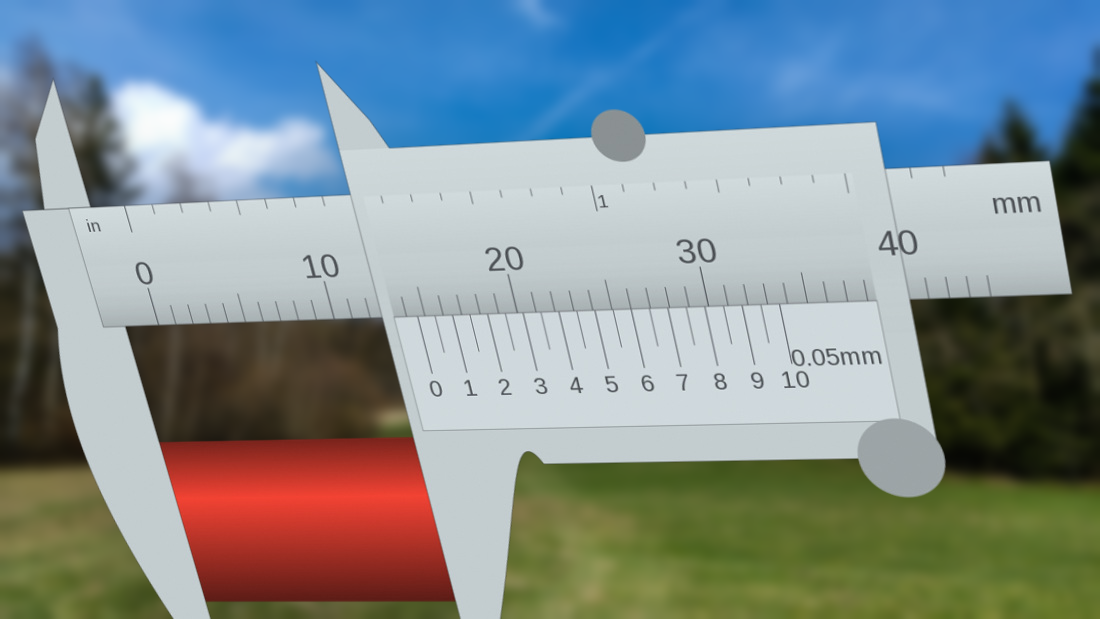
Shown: 14.6; mm
